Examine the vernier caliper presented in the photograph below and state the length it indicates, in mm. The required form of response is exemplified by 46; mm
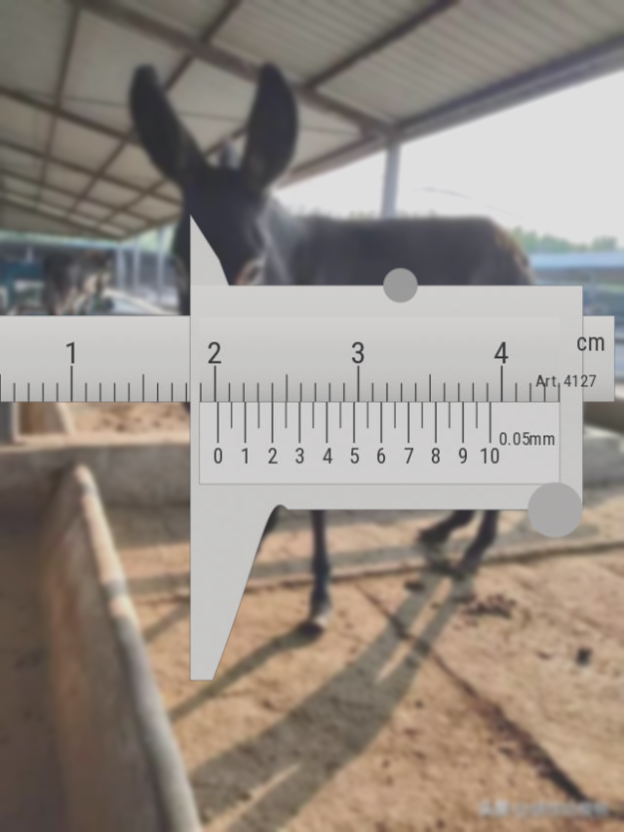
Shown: 20.2; mm
